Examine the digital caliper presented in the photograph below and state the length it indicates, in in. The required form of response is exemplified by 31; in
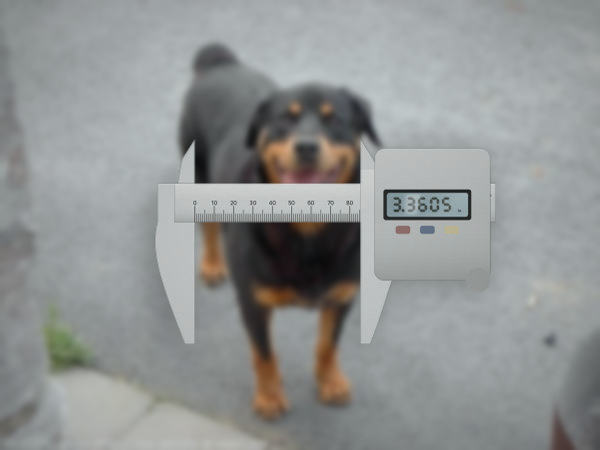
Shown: 3.3605; in
